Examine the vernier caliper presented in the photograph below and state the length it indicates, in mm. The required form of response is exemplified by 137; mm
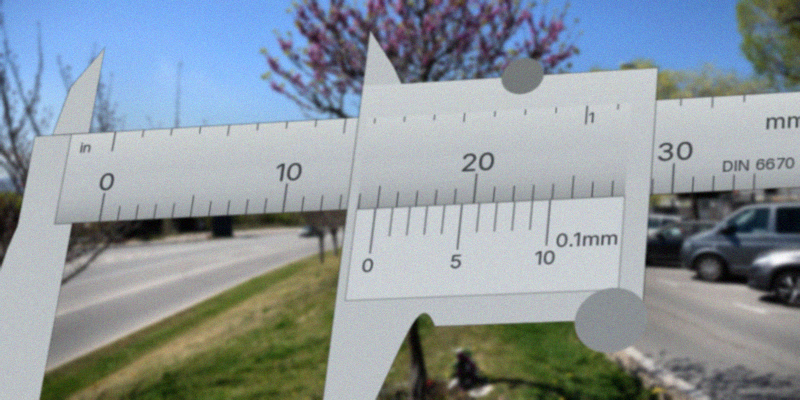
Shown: 14.9; mm
